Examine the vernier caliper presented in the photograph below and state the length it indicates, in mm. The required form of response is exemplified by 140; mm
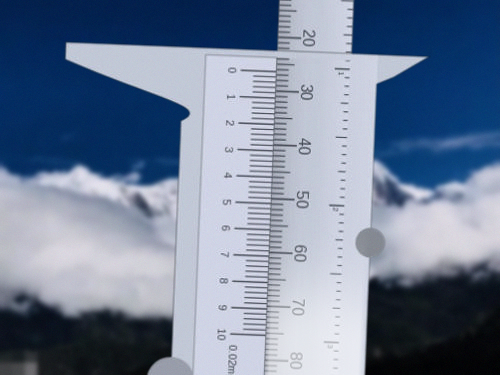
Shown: 26.4; mm
